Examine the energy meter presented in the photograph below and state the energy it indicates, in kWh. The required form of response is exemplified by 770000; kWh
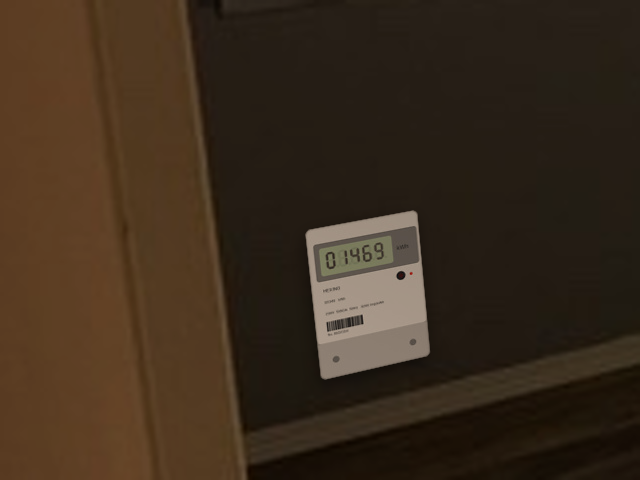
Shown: 1469; kWh
